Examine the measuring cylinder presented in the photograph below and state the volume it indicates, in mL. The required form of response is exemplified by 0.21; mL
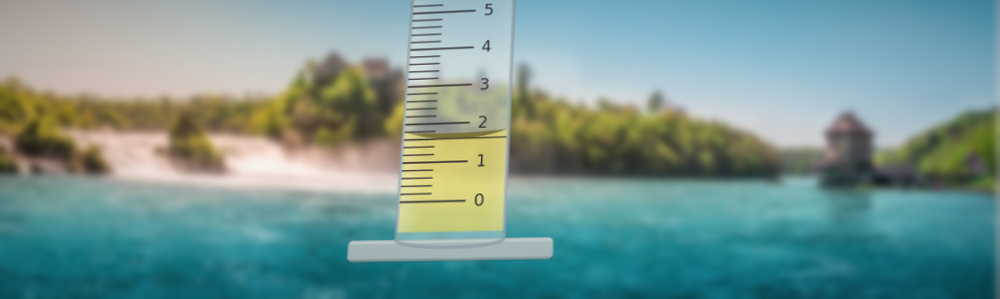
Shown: 1.6; mL
